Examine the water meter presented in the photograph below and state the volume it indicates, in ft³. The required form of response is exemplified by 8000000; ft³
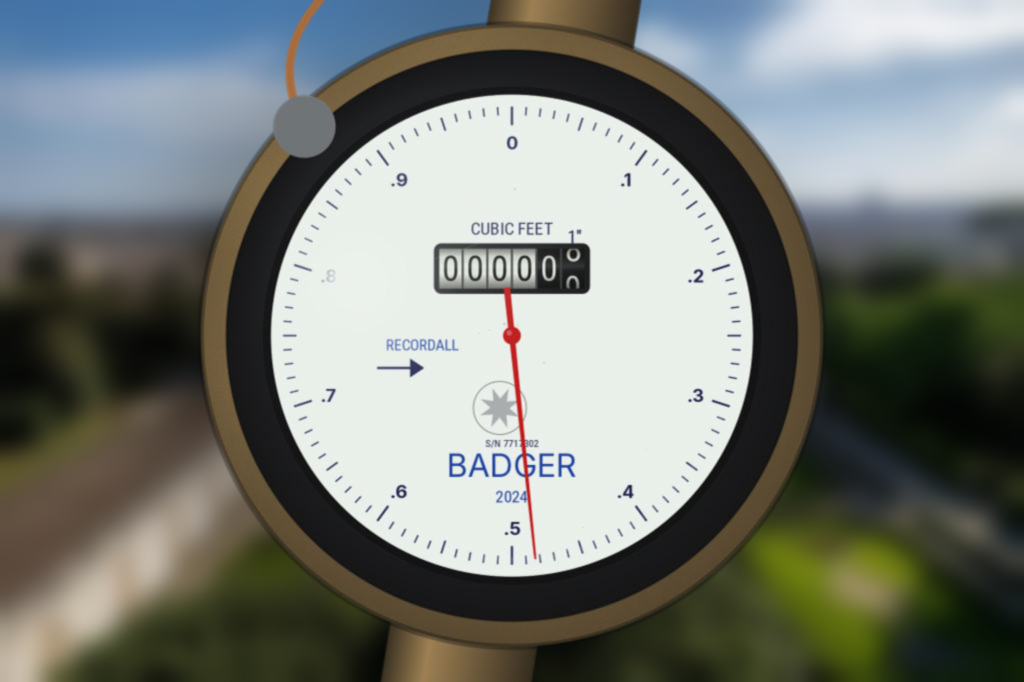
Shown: 8.48; ft³
